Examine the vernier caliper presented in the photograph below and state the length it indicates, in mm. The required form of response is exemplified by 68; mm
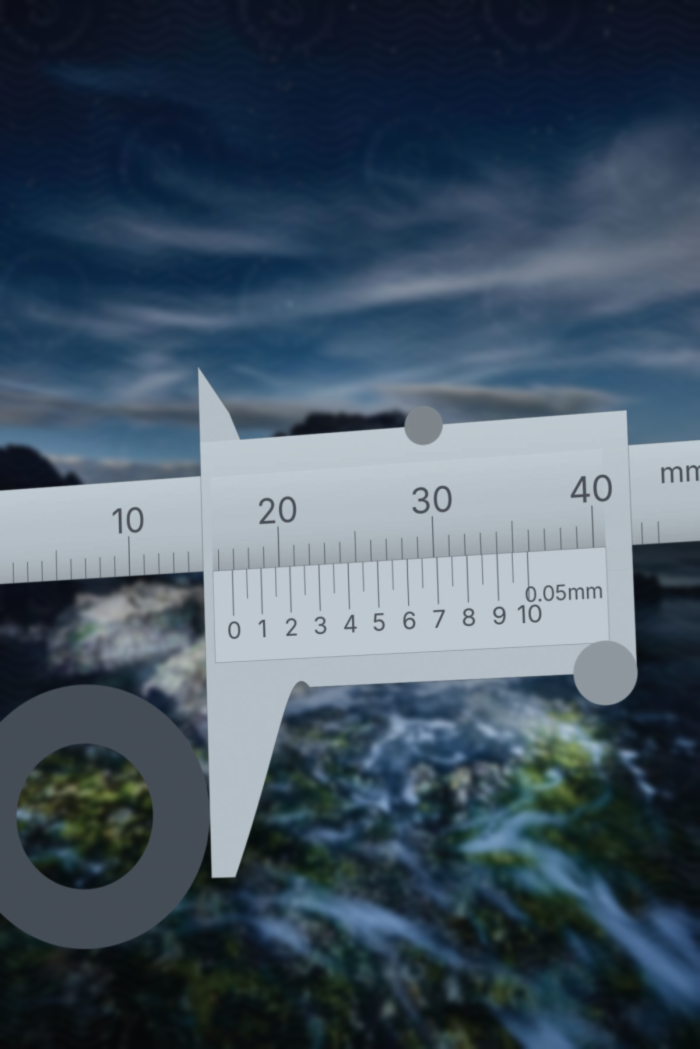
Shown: 16.9; mm
